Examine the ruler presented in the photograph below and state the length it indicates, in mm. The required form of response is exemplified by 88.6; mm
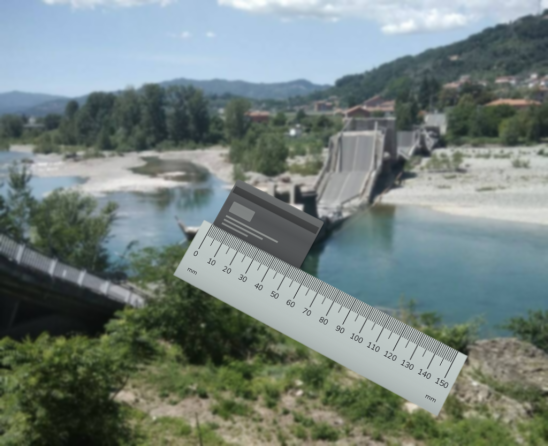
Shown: 55; mm
